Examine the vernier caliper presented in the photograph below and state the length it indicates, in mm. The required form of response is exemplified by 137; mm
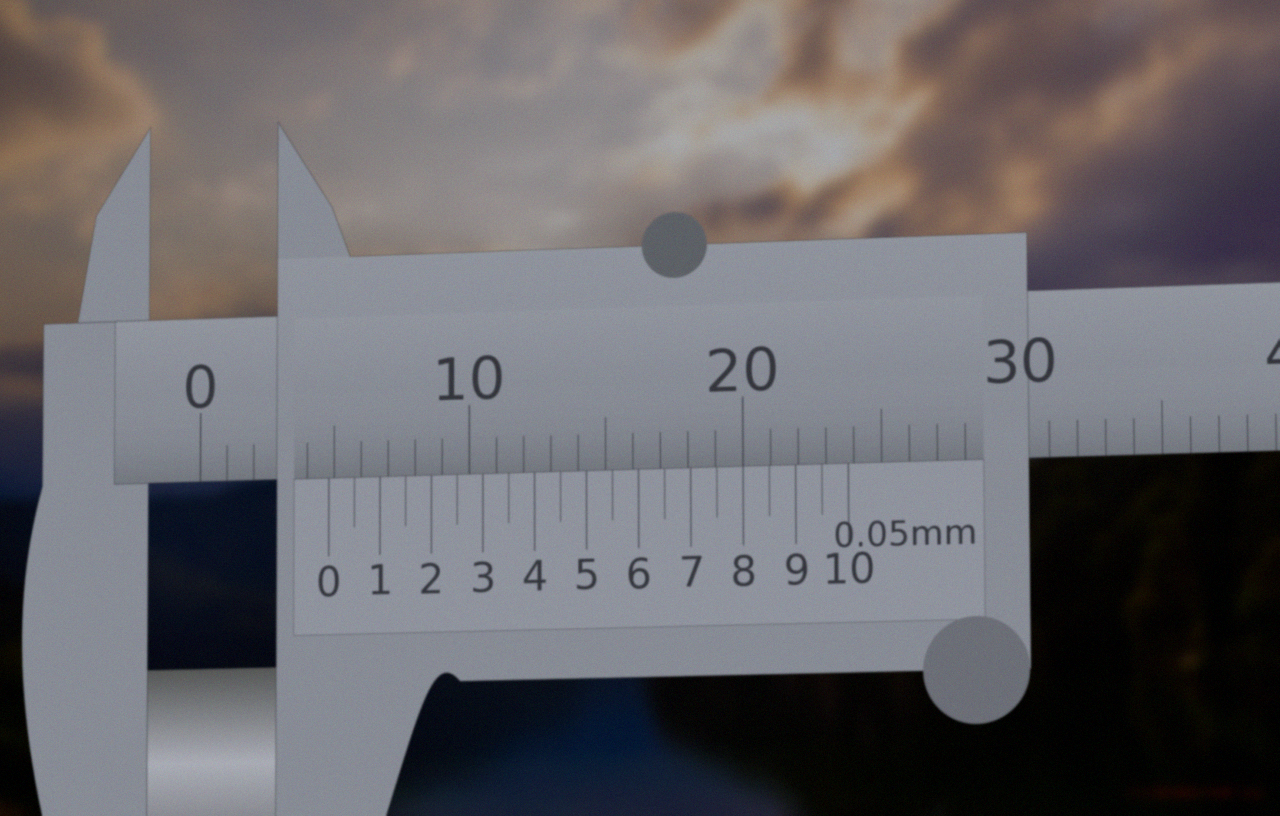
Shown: 4.8; mm
